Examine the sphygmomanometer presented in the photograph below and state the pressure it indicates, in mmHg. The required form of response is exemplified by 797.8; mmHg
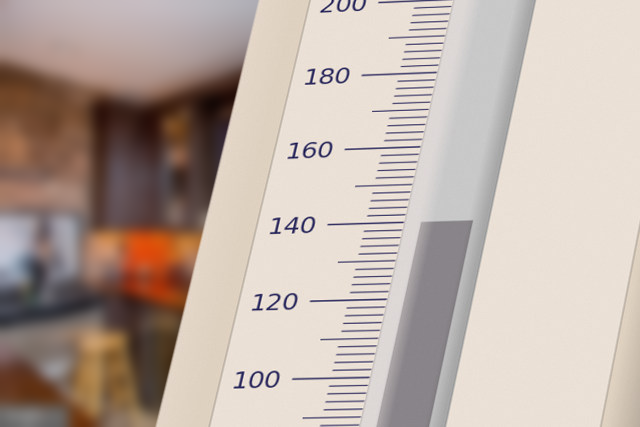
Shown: 140; mmHg
